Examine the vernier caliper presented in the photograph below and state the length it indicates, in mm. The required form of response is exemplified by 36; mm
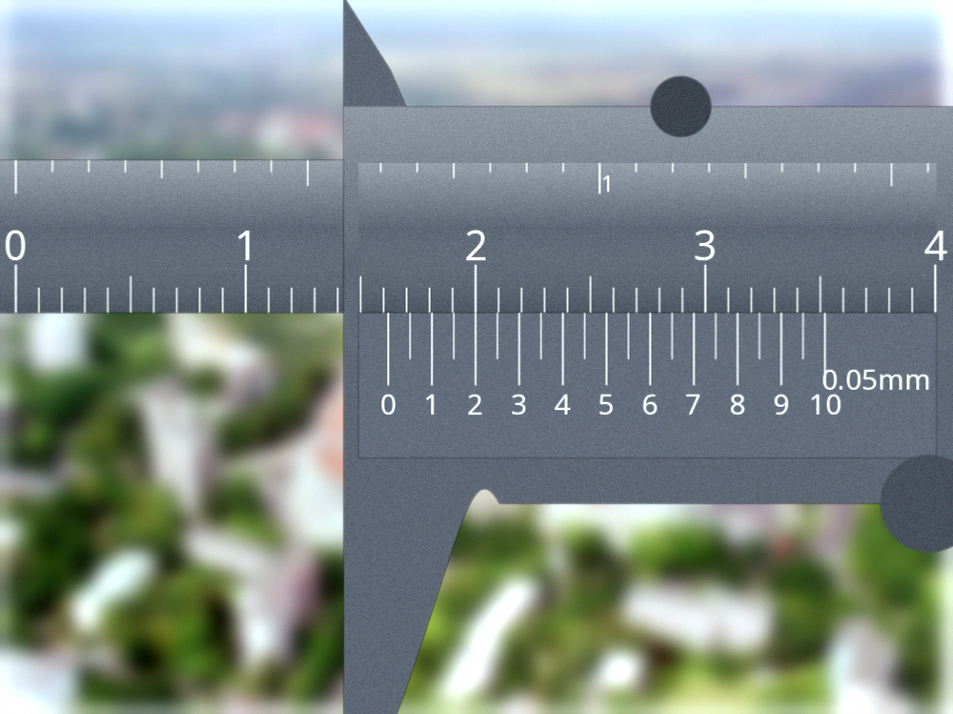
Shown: 16.20; mm
